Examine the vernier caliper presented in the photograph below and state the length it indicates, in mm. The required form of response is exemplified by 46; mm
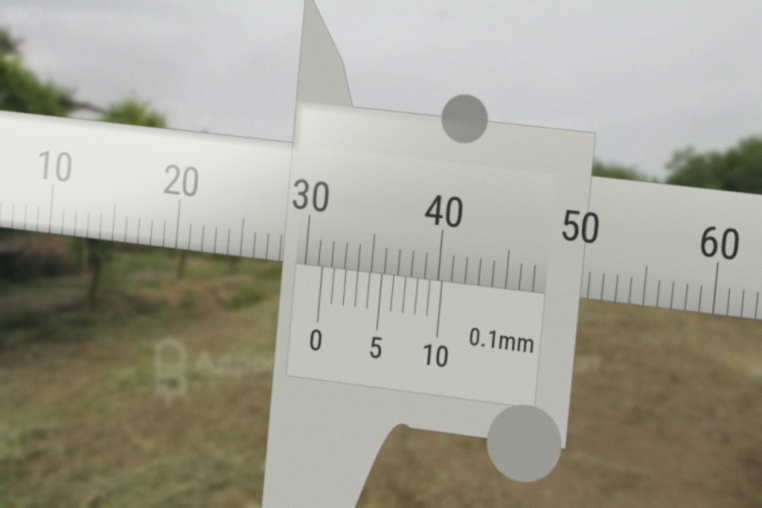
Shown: 31.3; mm
